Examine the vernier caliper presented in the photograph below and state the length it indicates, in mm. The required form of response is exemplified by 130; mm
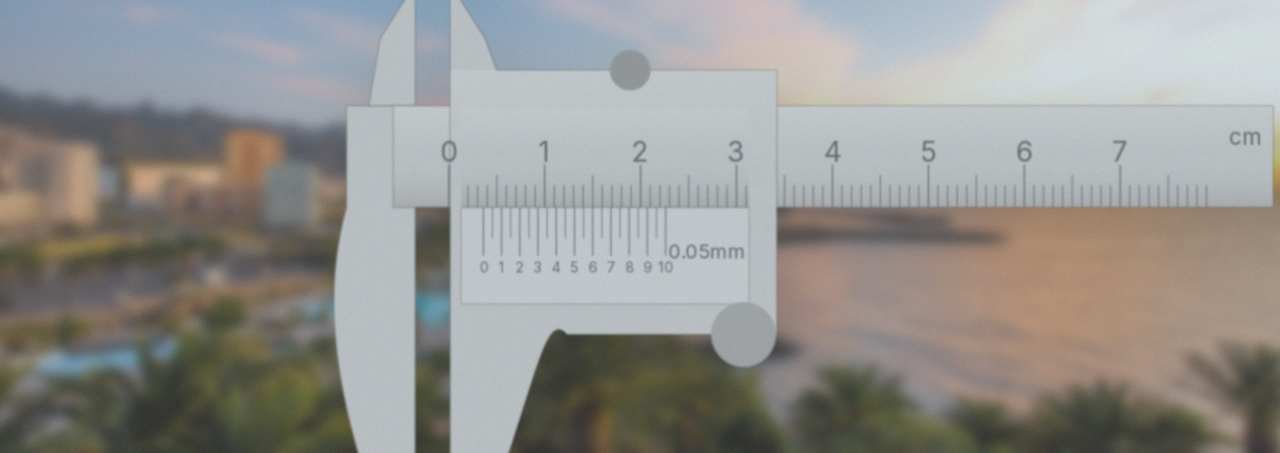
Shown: 3.6; mm
